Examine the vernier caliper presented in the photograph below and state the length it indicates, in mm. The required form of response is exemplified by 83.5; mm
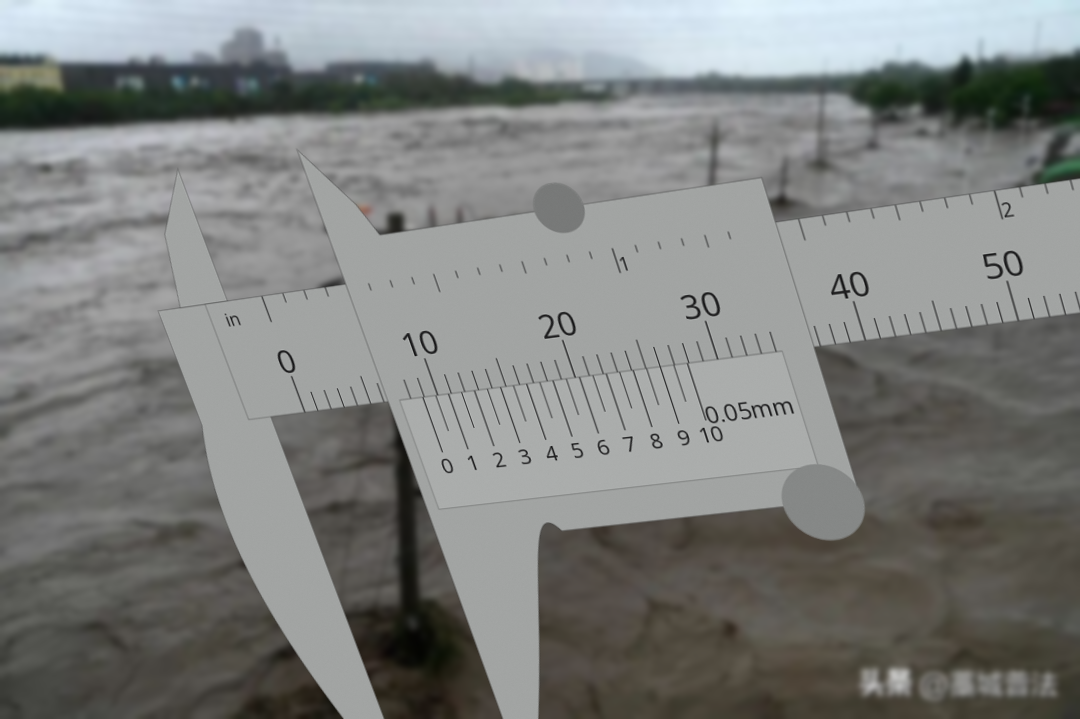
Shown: 8.9; mm
